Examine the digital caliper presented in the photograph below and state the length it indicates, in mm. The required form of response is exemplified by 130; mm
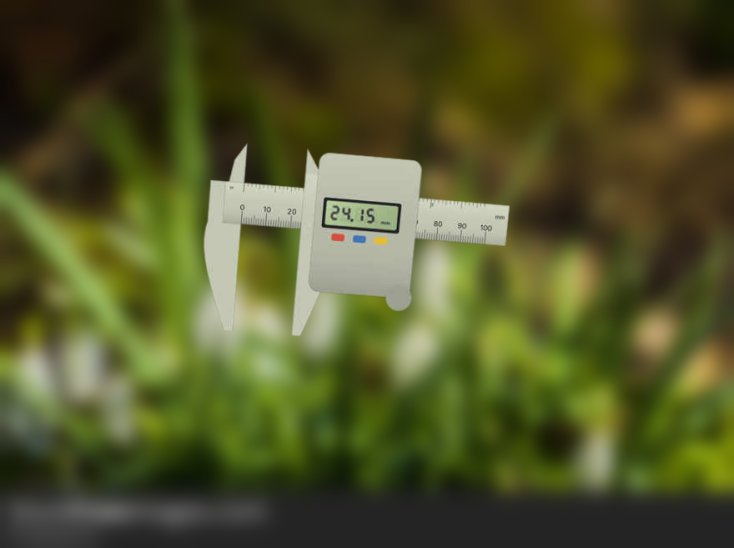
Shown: 24.15; mm
